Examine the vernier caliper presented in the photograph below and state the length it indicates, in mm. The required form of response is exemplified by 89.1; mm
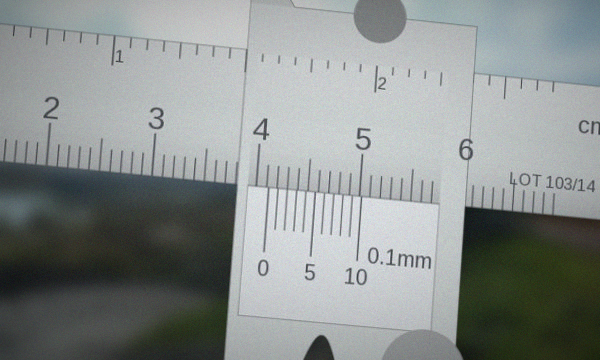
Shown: 41.2; mm
